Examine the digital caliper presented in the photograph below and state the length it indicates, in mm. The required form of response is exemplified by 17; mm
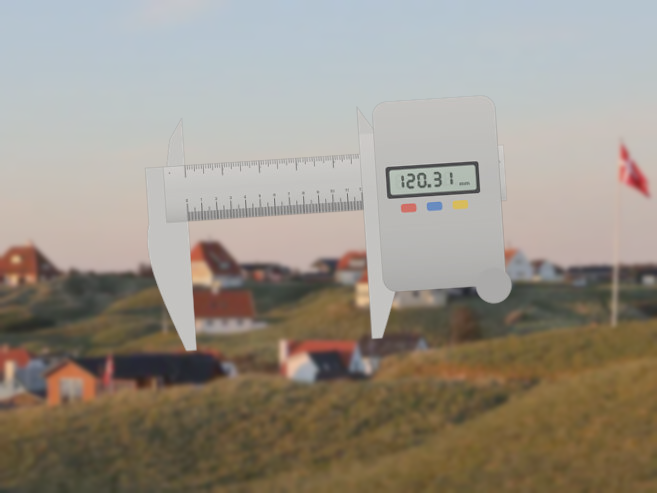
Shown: 120.31; mm
